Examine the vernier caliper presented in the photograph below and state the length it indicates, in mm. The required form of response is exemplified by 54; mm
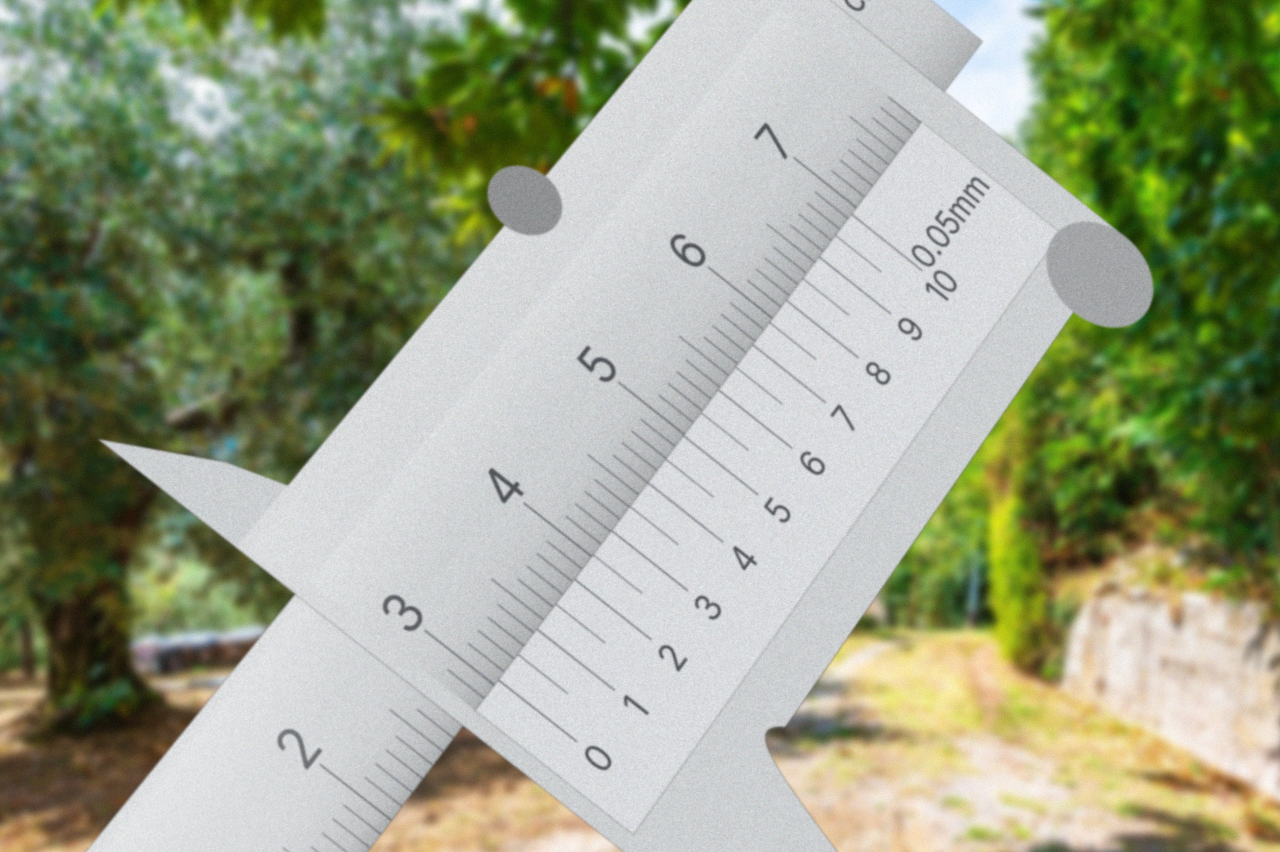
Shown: 30.4; mm
